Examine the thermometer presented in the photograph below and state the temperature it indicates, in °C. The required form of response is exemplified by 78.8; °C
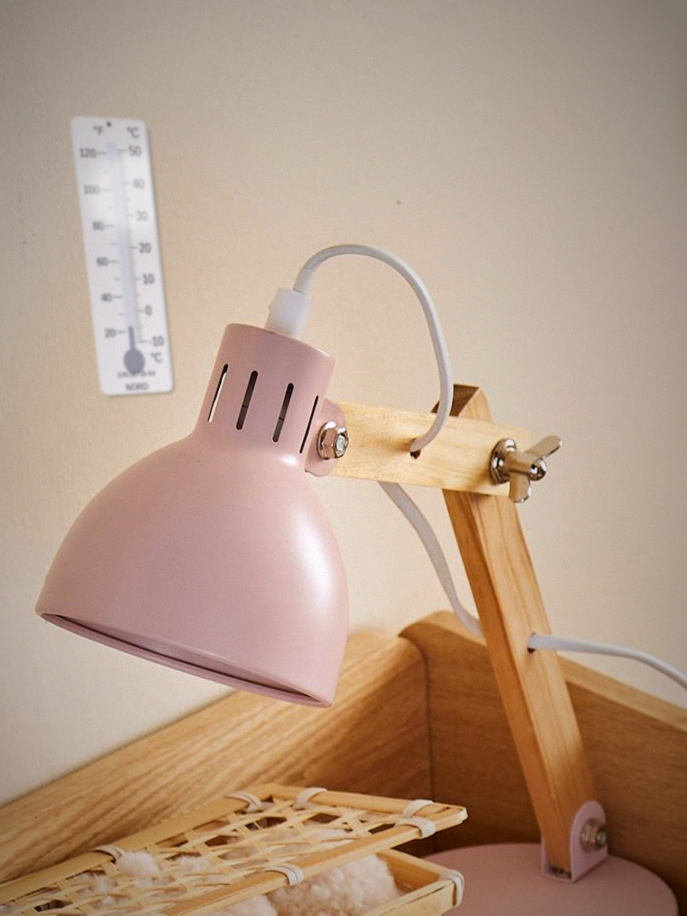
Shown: -5; °C
